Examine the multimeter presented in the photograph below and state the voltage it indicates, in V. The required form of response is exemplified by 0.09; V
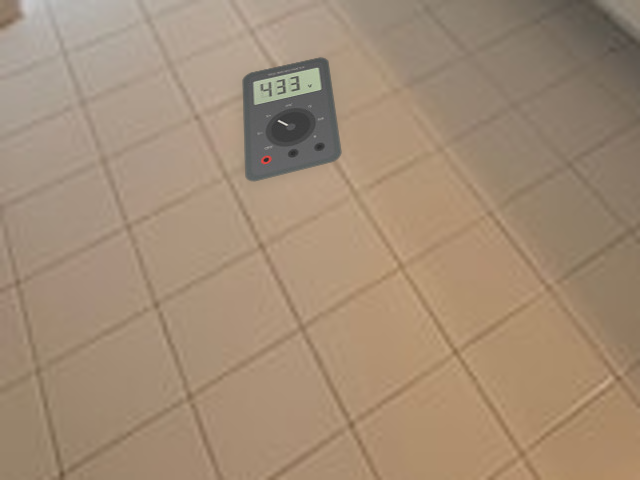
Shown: 433; V
